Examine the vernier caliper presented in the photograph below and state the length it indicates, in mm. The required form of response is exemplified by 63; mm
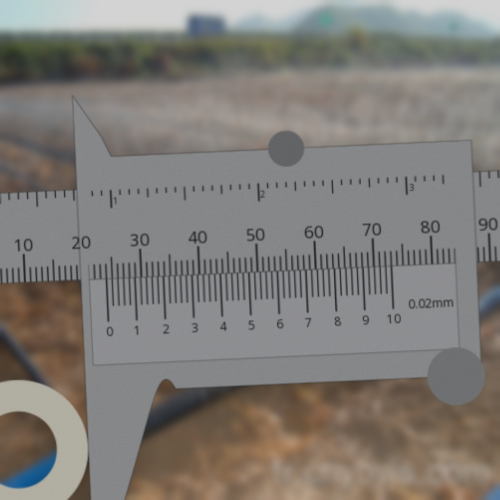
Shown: 24.0; mm
